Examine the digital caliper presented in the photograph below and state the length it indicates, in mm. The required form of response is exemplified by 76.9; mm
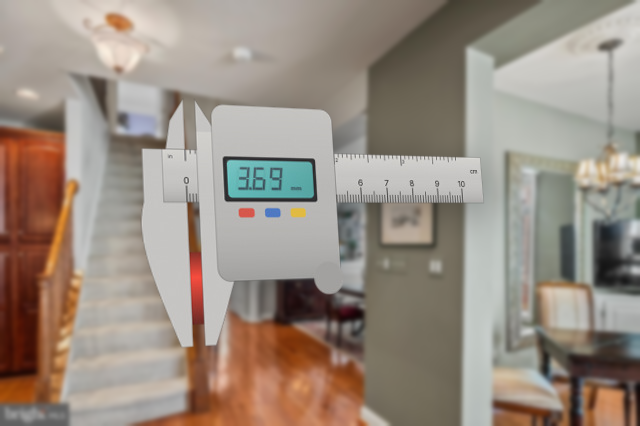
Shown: 3.69; mm
